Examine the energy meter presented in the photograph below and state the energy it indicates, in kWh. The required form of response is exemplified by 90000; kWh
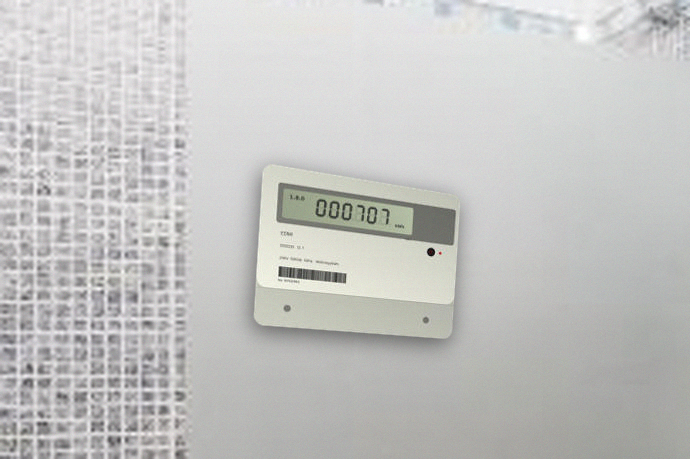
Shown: 707; kWh
